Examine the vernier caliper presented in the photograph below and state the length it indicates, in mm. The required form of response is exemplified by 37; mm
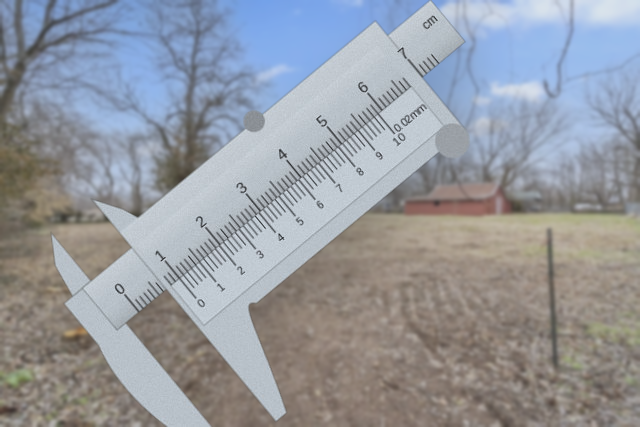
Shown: 10.0; mm
